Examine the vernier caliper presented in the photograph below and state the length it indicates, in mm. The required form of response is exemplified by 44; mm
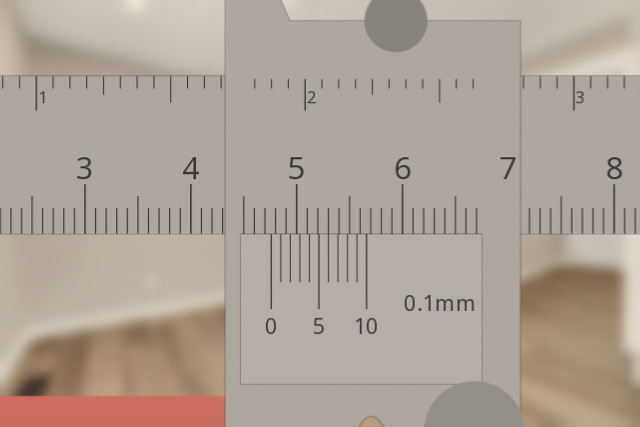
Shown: 47.6; mm
